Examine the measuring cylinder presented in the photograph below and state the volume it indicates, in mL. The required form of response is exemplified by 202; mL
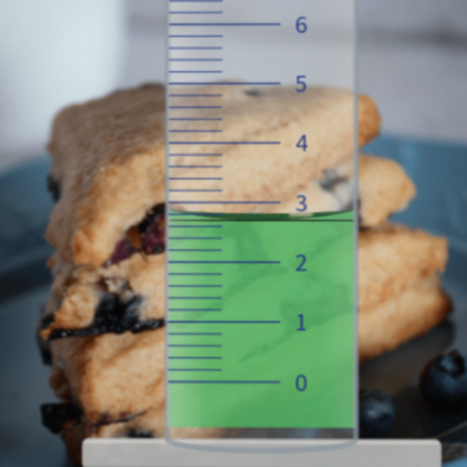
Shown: 2.7; mL
